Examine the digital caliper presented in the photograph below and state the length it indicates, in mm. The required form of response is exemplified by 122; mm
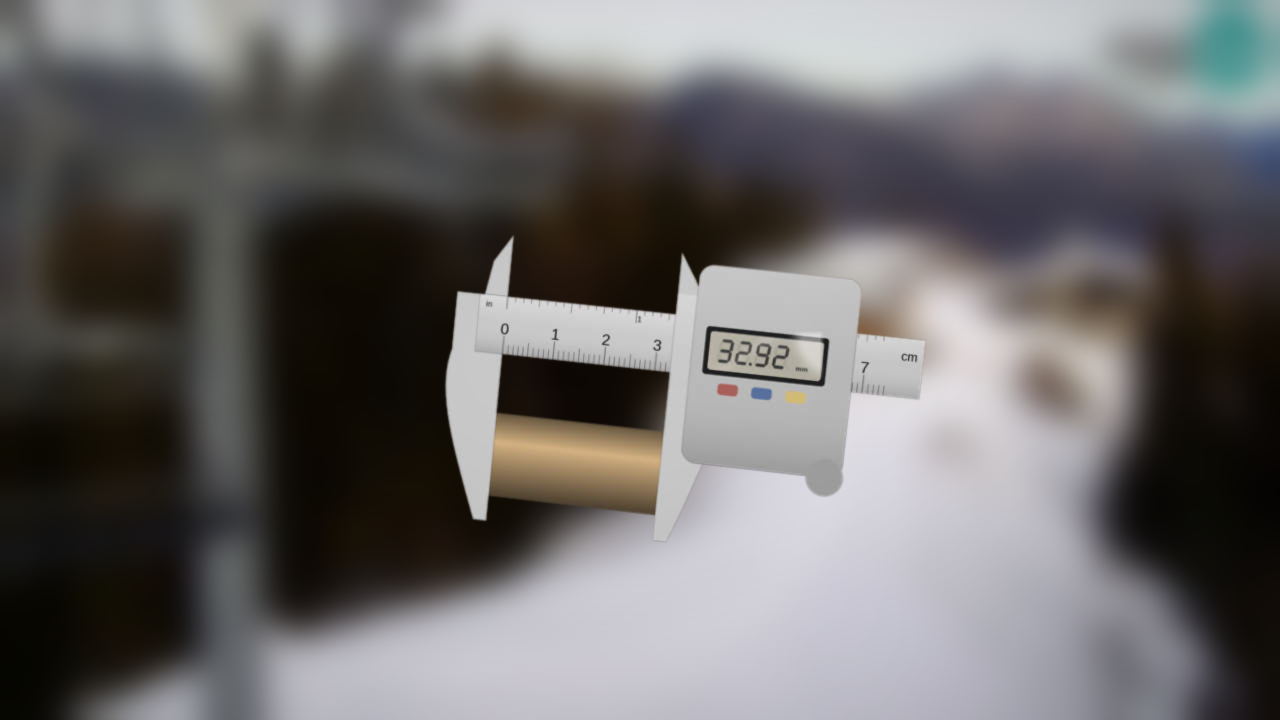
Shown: 32.92; mm
